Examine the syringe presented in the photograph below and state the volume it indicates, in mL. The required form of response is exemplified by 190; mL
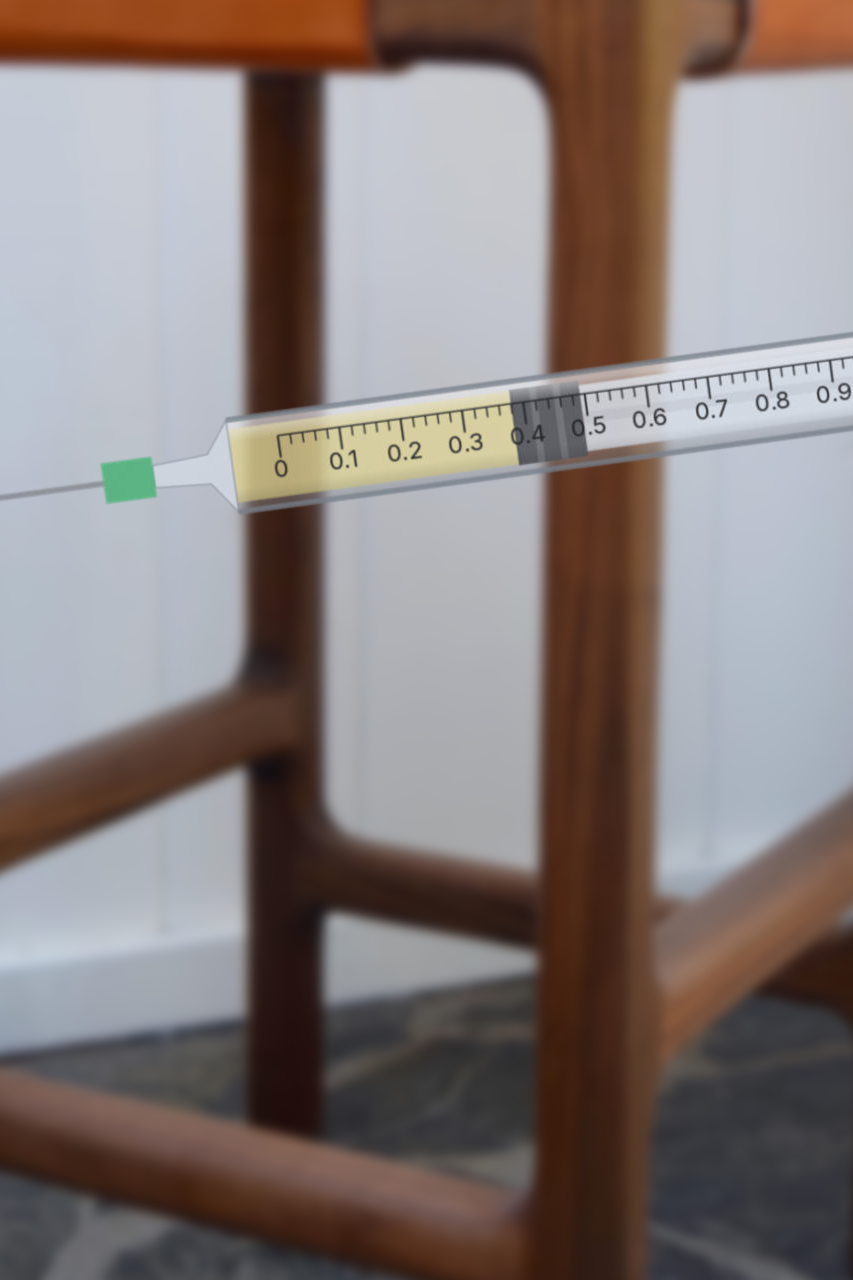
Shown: 0.38; mL
